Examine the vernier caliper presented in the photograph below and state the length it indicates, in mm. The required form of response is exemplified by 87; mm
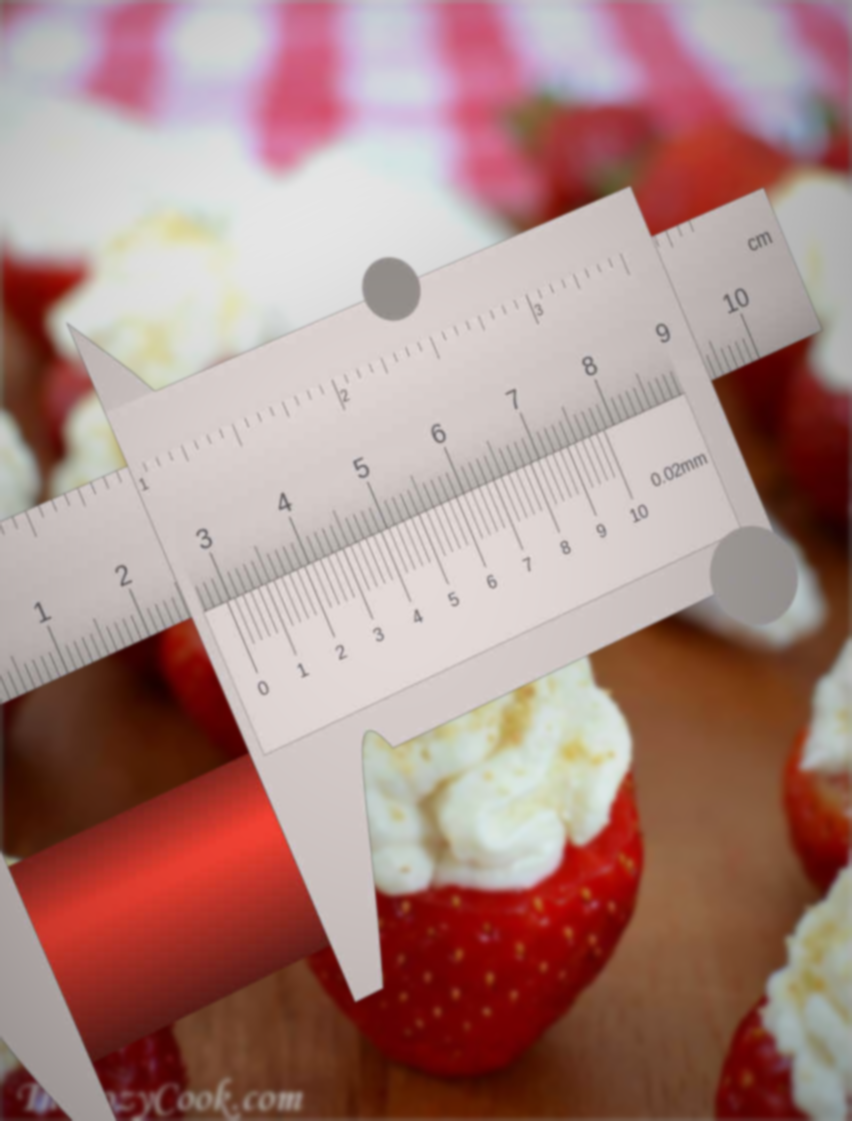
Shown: 29.6; mm
